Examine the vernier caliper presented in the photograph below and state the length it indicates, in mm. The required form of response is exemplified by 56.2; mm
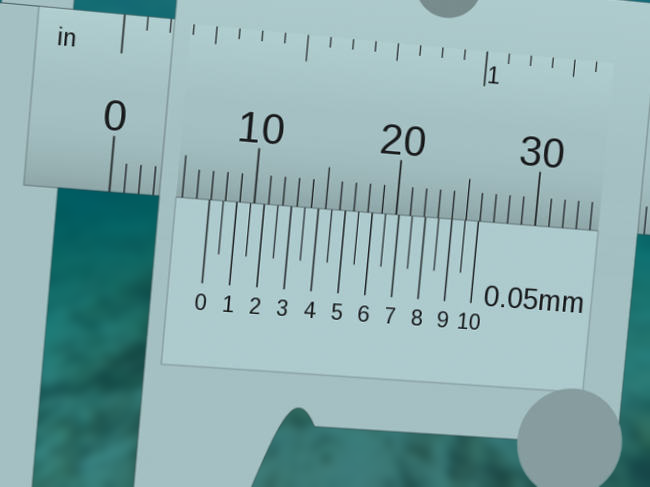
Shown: 6.9; mm
